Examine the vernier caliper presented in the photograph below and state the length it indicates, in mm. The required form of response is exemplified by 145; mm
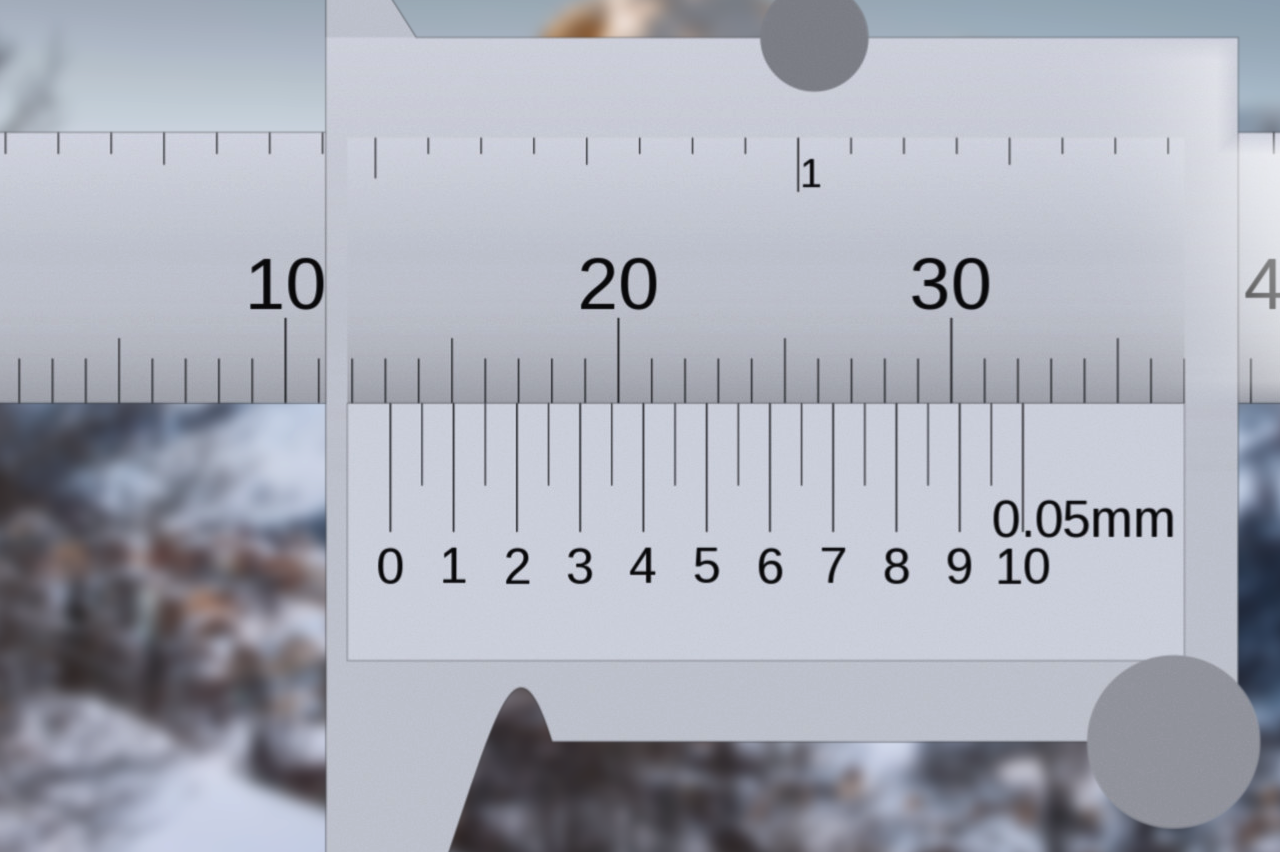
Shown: 13.15; mm
